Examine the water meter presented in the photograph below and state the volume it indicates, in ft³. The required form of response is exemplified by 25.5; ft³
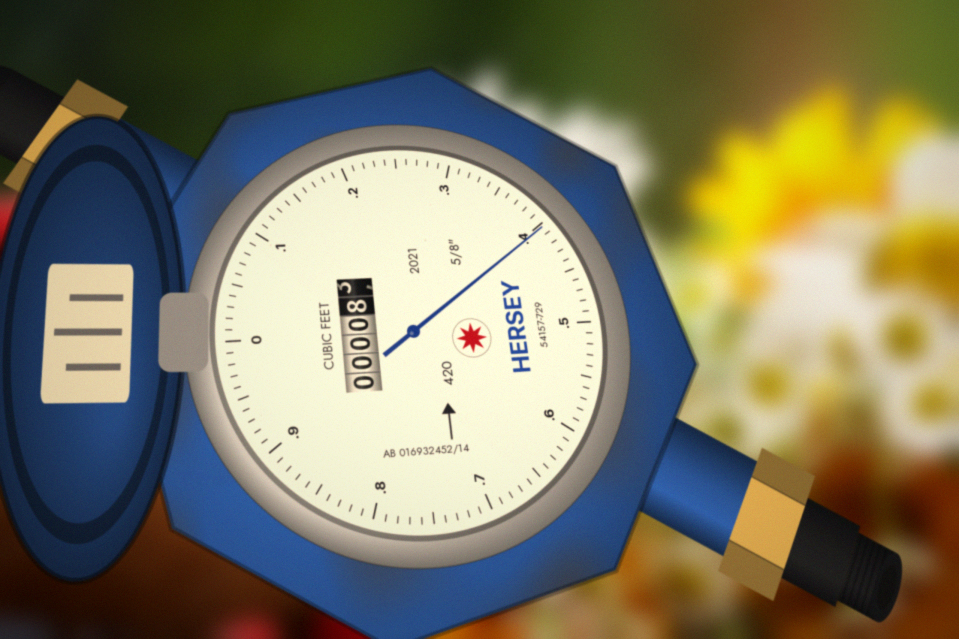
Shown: 83.40; ft³
